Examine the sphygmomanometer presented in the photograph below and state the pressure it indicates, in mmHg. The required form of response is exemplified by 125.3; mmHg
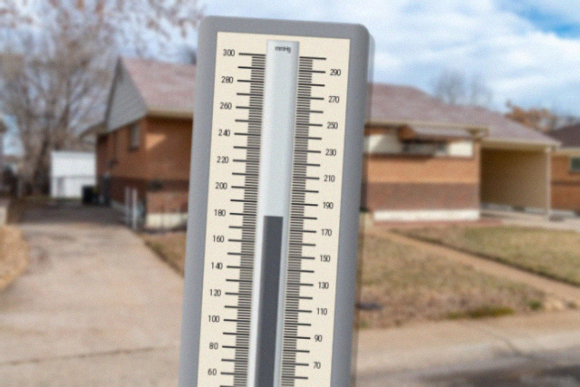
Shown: 180; mmHg
